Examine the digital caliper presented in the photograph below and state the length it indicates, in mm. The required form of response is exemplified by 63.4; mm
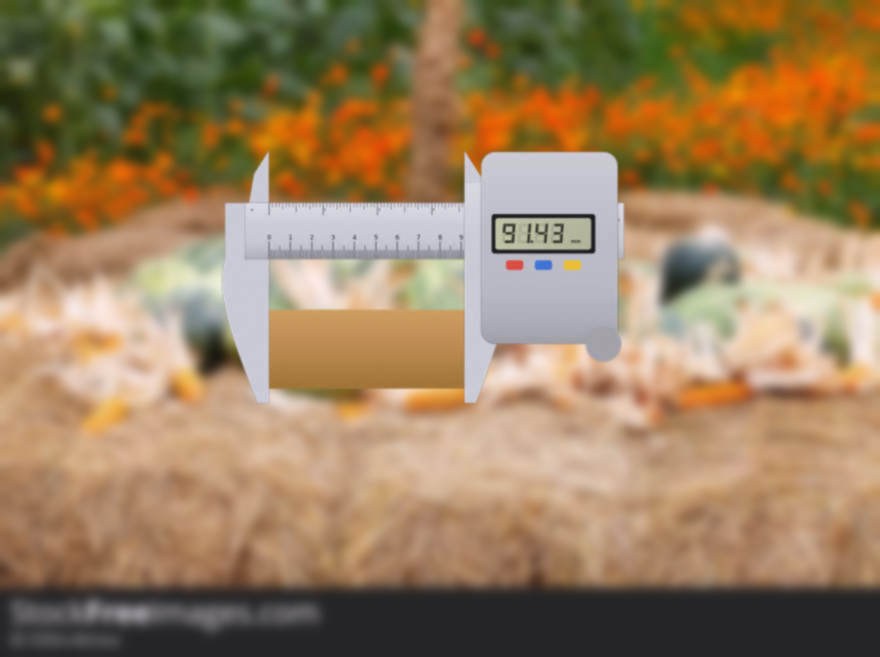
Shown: 91.43; mm
